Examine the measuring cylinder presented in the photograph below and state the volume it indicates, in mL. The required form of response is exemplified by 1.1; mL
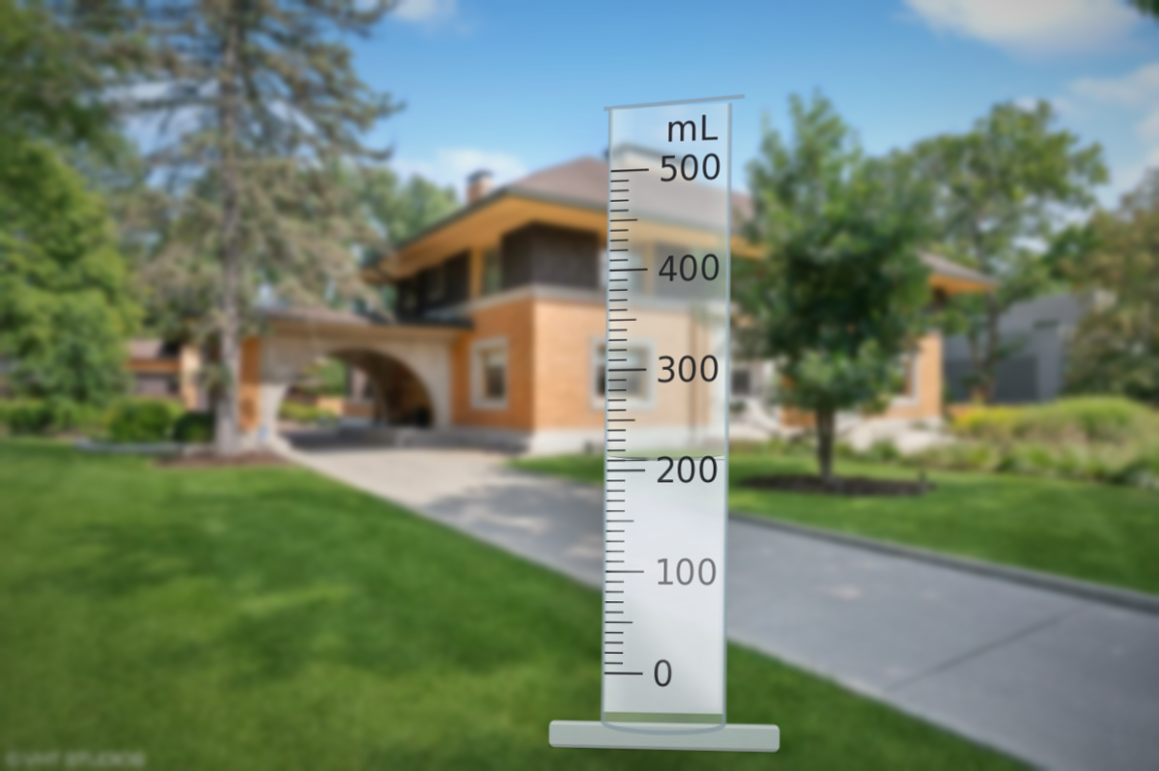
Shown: 210; mL
